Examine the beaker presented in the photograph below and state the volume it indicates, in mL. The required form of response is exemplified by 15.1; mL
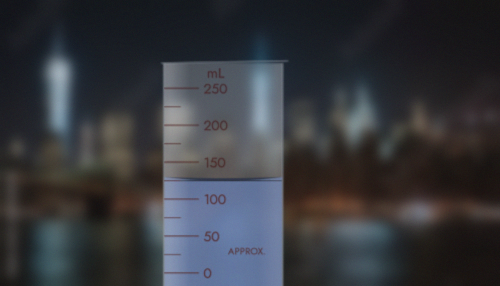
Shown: 125; mL
